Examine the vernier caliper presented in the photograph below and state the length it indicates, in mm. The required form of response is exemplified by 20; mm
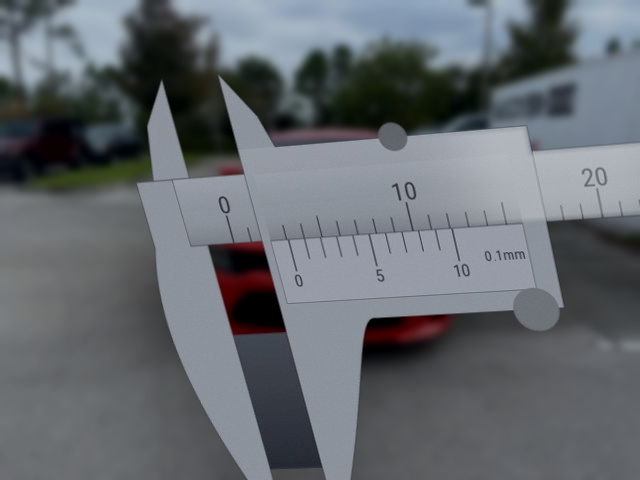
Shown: 3.1; mm
